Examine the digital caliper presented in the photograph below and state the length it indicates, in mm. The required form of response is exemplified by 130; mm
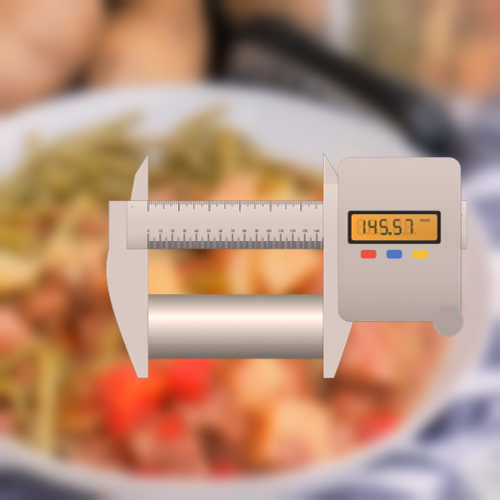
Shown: 145.57; mm
